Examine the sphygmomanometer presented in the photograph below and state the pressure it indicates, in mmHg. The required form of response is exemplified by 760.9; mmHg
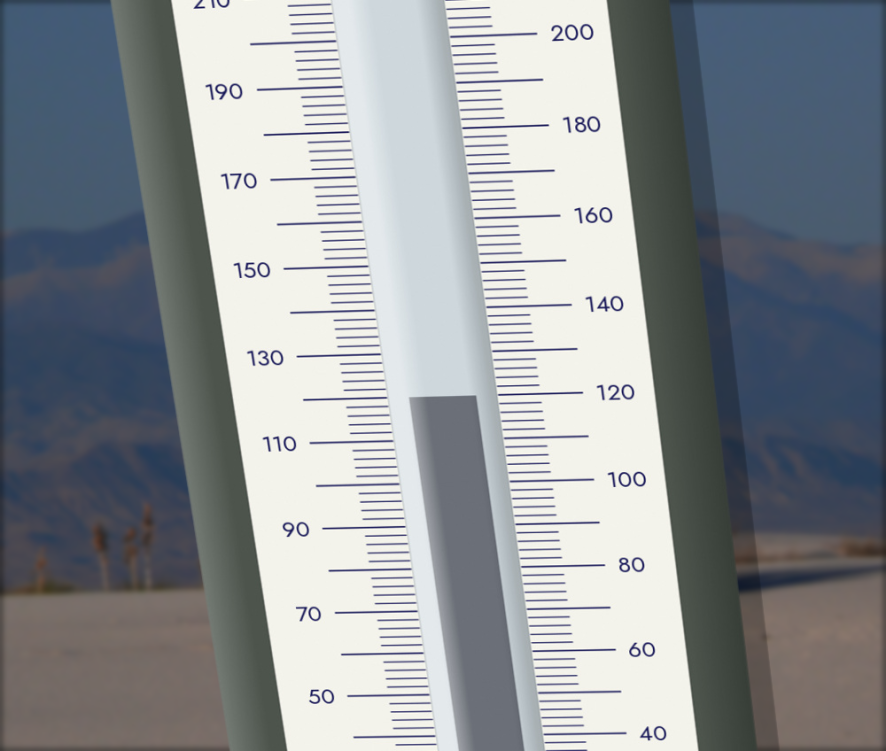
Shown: 120; mmHg
